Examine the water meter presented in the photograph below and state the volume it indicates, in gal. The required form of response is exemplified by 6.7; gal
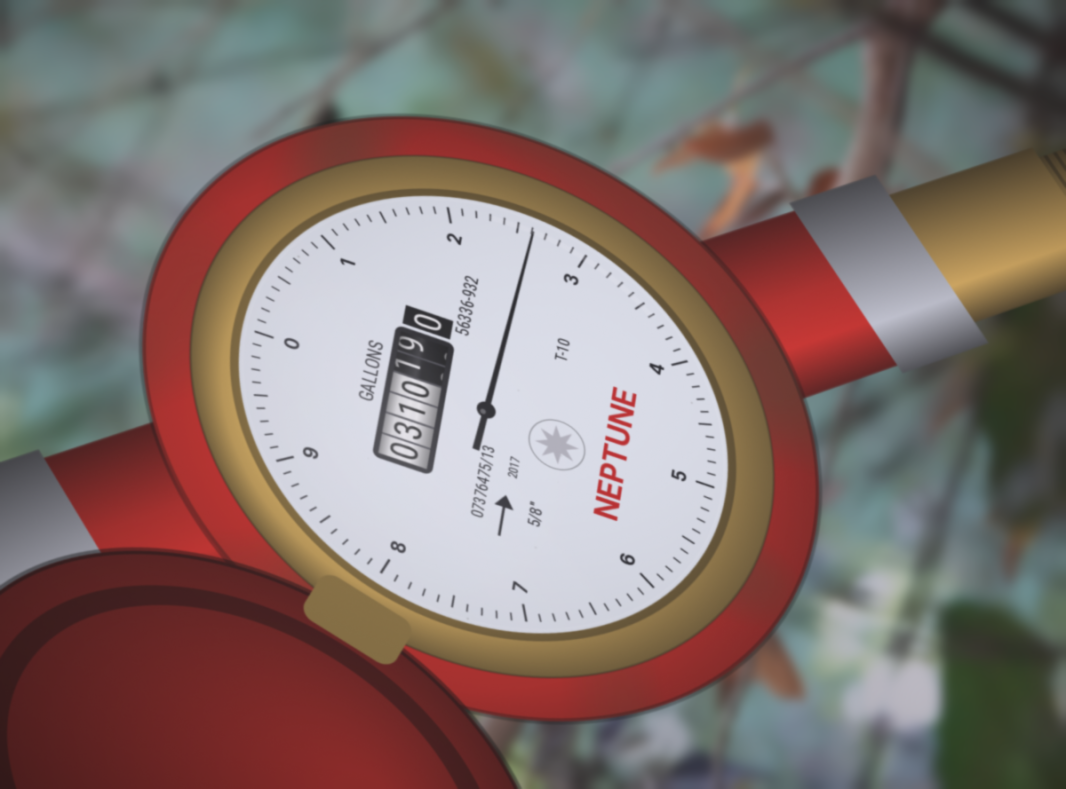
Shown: 310192.6; gal
